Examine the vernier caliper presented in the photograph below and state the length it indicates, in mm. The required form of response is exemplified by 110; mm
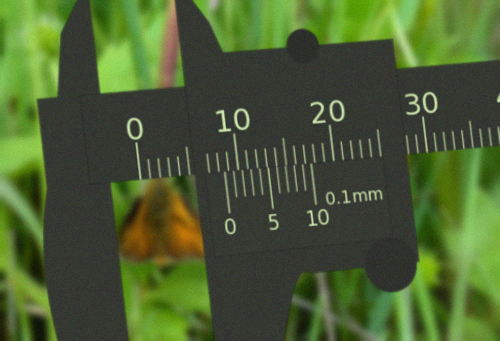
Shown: 8.6; mm
